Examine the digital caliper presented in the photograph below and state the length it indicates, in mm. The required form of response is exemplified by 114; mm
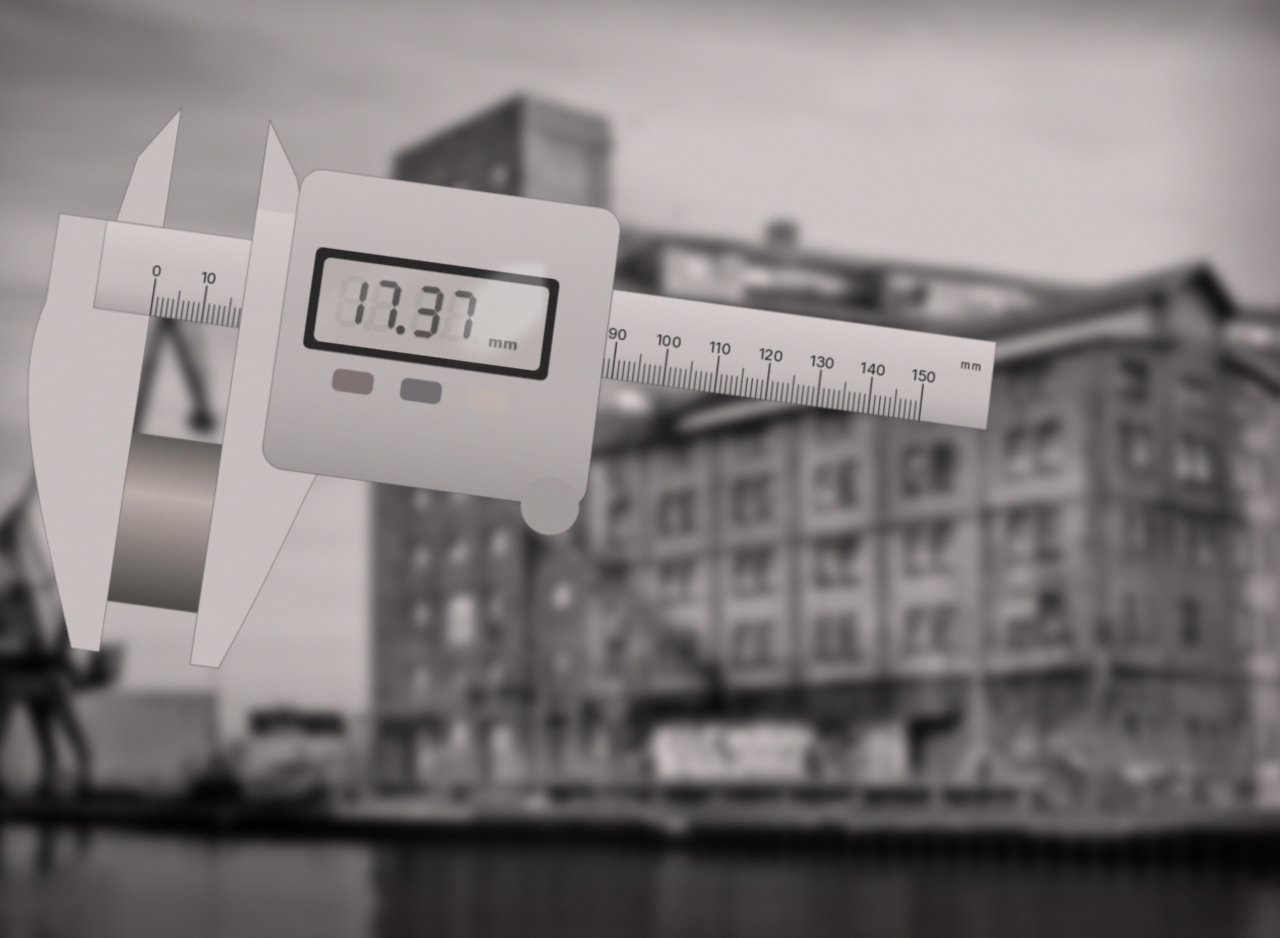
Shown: 17.37; mm
